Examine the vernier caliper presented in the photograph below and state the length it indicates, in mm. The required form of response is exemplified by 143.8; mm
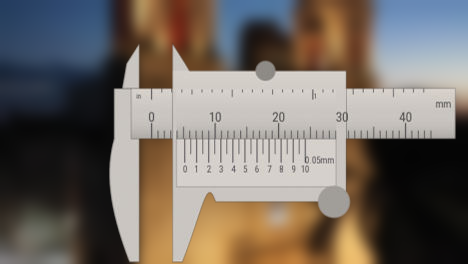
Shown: 5.2; mm
